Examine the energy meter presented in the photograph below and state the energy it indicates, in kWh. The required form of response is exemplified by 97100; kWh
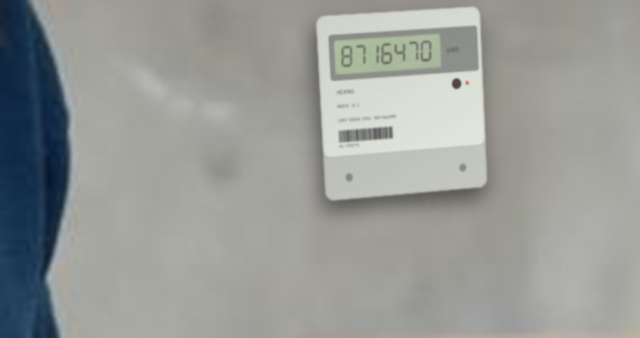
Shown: 8716470; kWh
